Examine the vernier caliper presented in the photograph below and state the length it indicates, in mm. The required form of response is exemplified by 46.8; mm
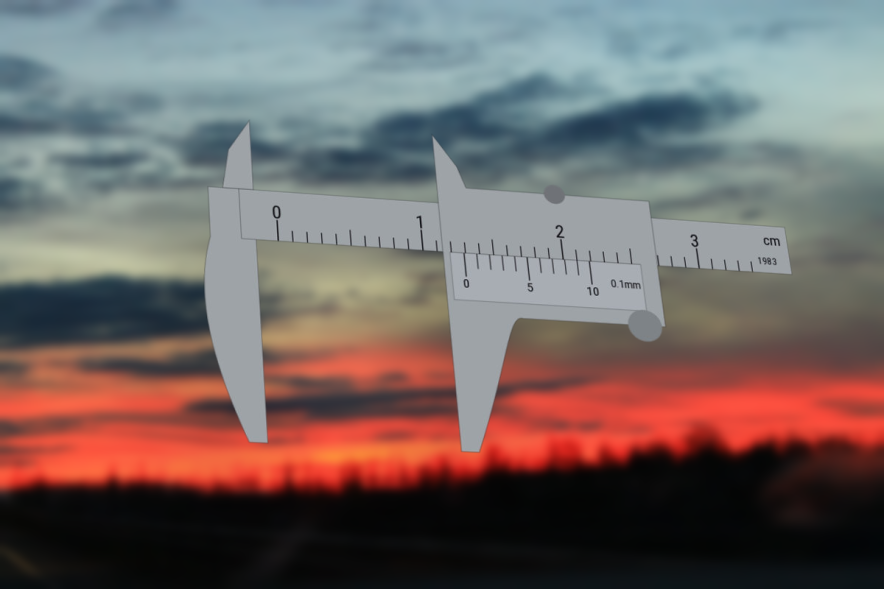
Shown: 12.9; mm
